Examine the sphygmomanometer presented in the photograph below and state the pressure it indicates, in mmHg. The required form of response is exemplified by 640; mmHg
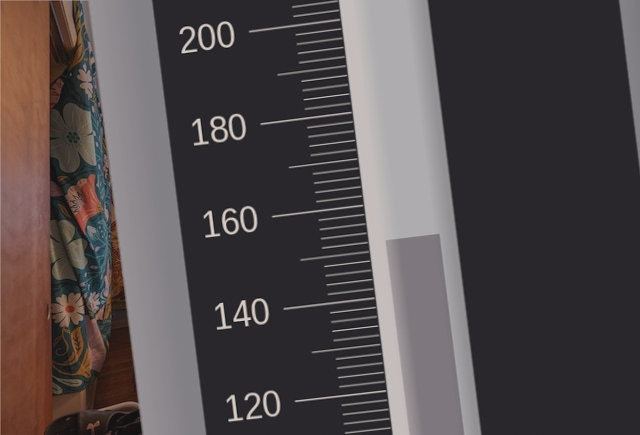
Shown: 152; mmHg
